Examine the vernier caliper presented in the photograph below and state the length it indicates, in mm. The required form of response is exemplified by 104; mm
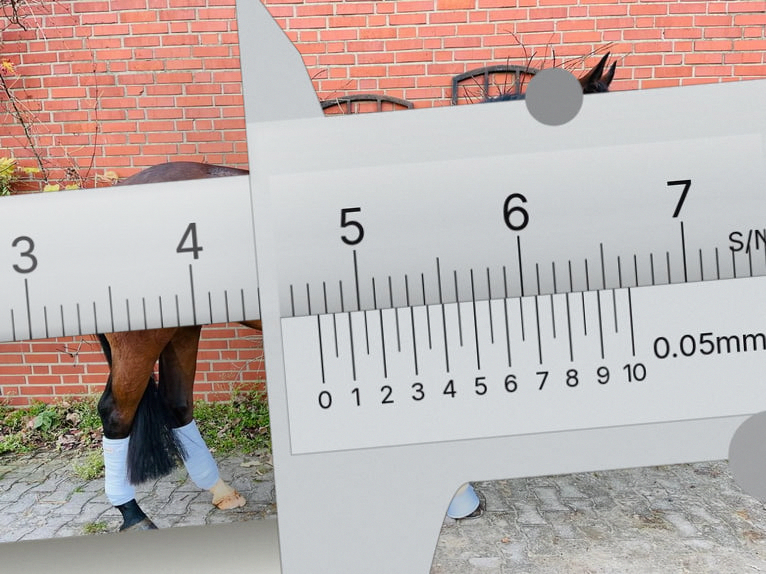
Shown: 47.5; mm
